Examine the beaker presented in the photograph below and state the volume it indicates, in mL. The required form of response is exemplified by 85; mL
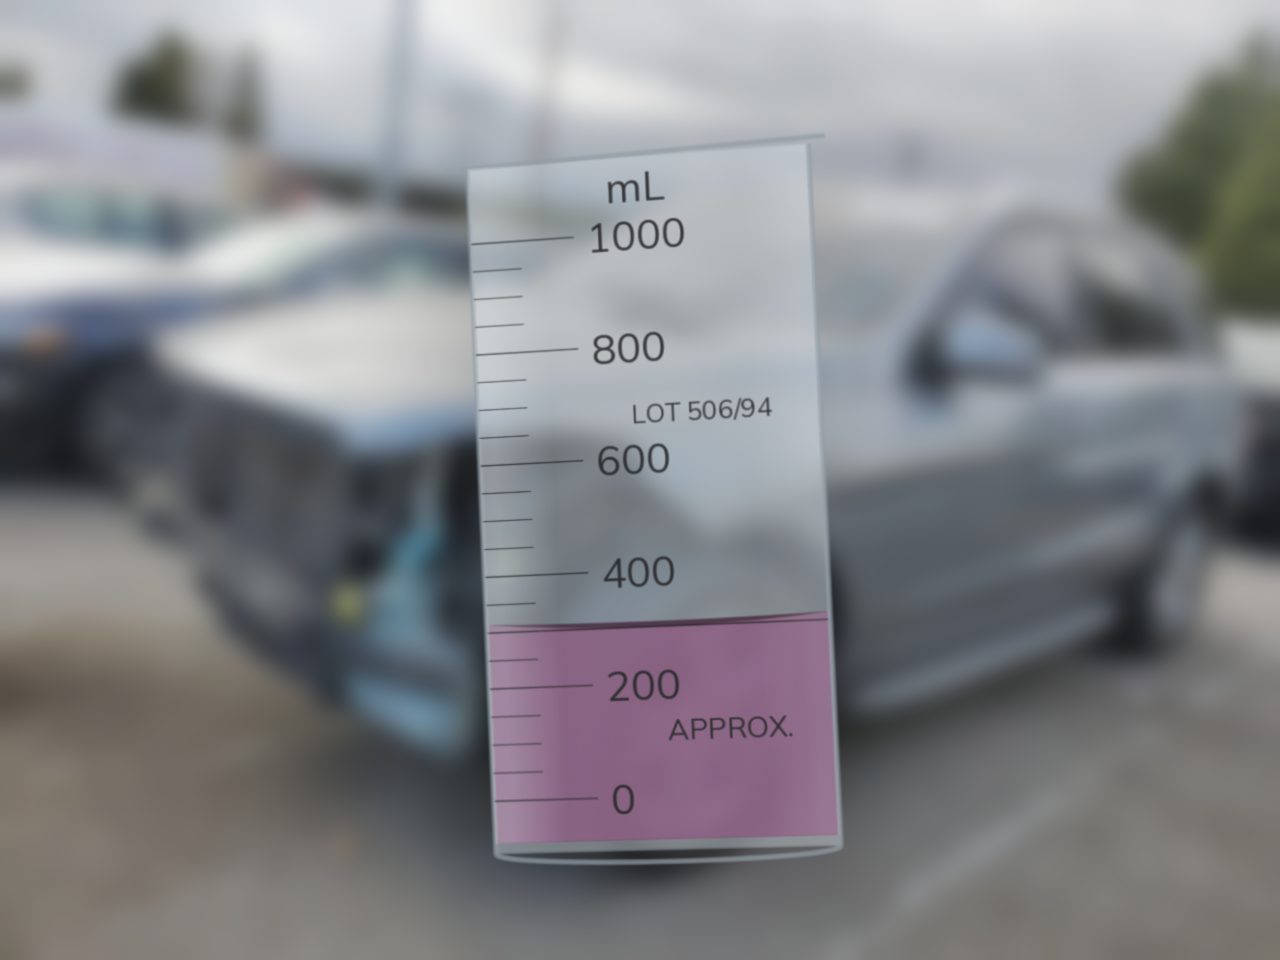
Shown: 300; mL
